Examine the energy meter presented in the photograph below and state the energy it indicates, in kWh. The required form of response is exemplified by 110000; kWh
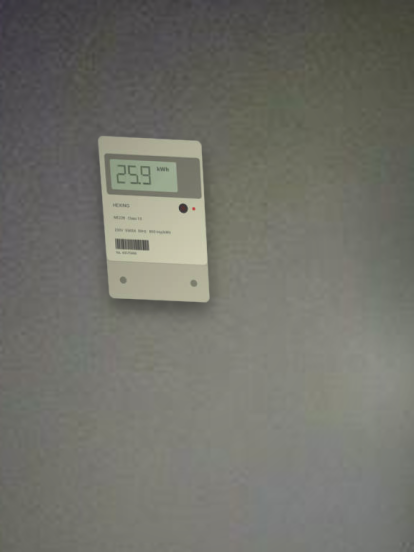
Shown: 25.9; kWh
